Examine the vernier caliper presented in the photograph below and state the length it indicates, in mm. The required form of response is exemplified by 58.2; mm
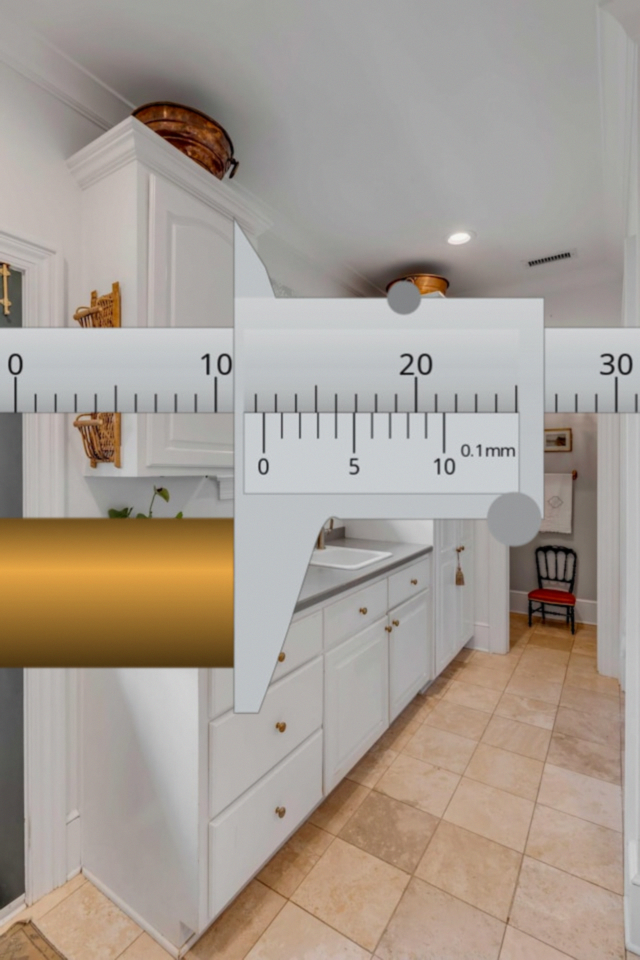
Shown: 12.4; mm
